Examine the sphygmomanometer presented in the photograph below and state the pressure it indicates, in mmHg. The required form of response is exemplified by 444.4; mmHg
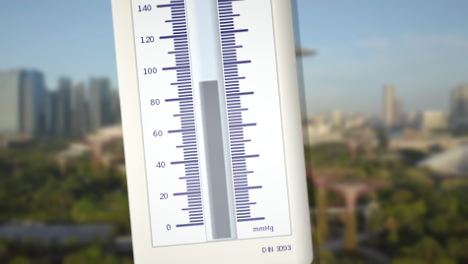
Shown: 90; mmHg
